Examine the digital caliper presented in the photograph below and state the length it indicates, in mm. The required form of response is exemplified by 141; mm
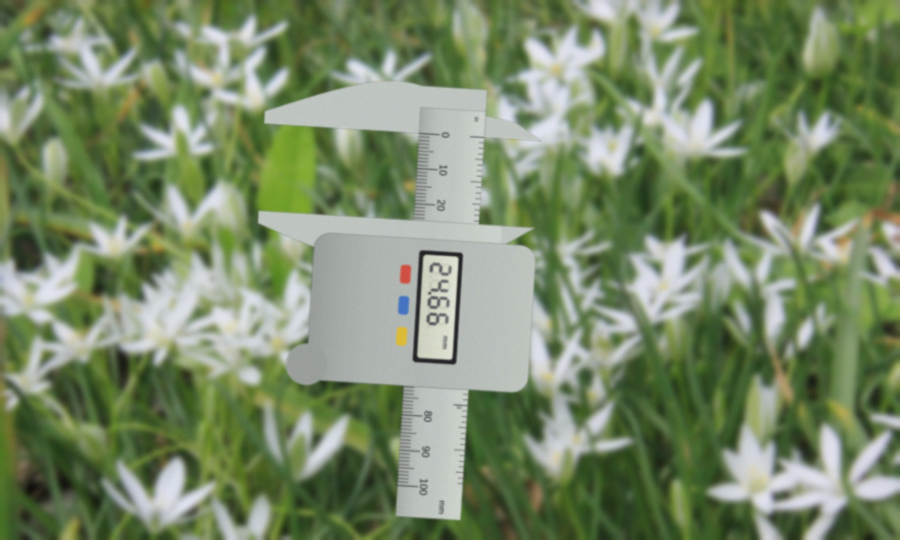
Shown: 24.66; mm
